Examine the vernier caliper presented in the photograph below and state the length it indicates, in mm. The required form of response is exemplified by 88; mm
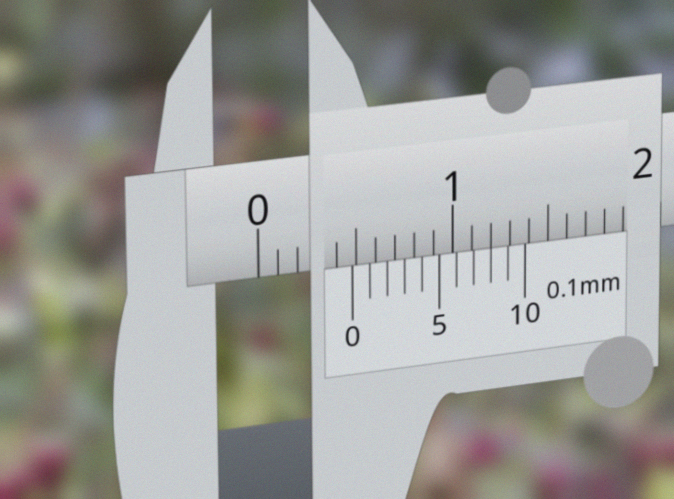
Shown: 4.8; mm
